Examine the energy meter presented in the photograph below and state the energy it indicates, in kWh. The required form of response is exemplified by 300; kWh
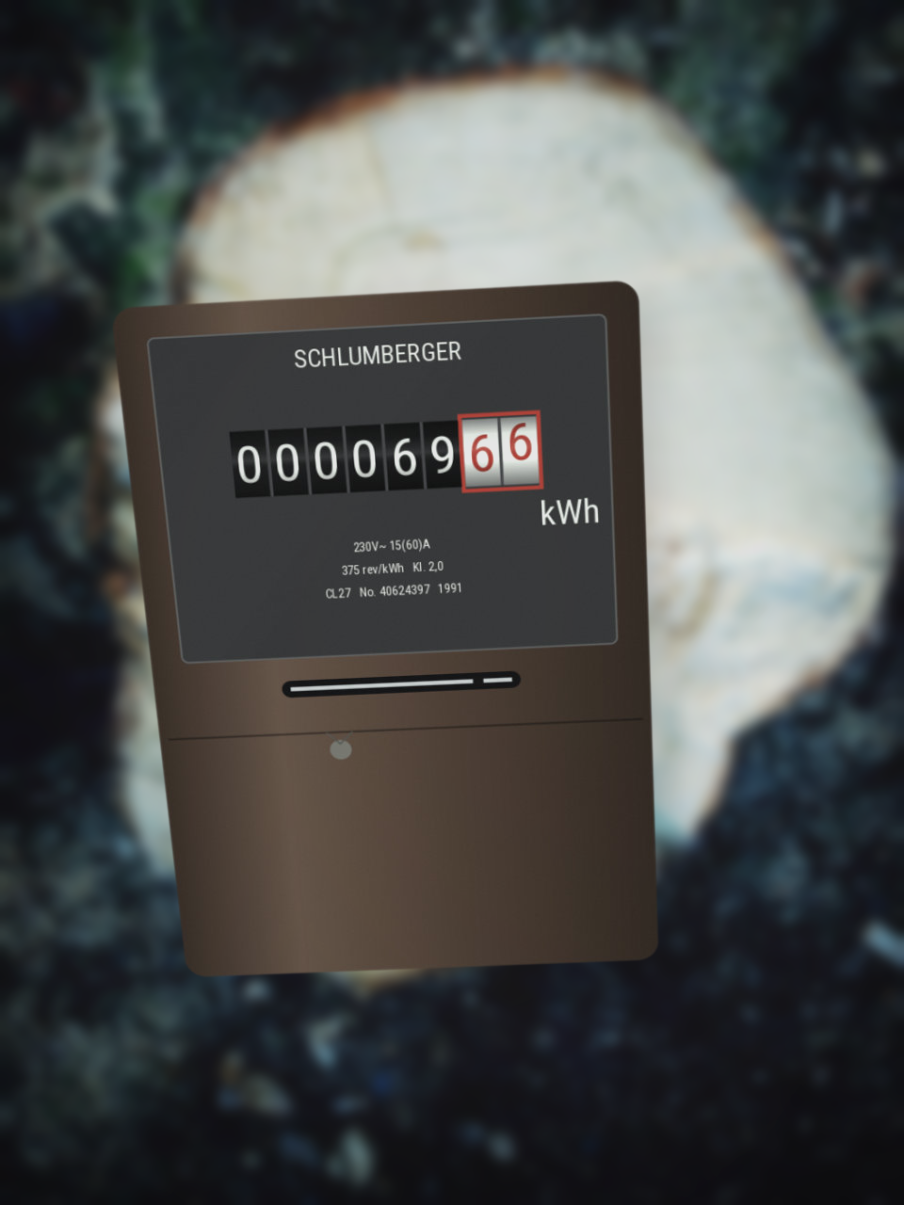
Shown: 69.66; kWh
